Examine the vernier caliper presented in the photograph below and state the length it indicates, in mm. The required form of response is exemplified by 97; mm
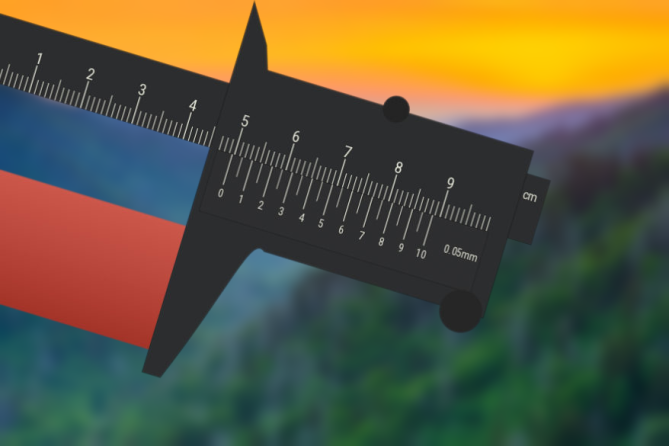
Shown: 49.6; mm
